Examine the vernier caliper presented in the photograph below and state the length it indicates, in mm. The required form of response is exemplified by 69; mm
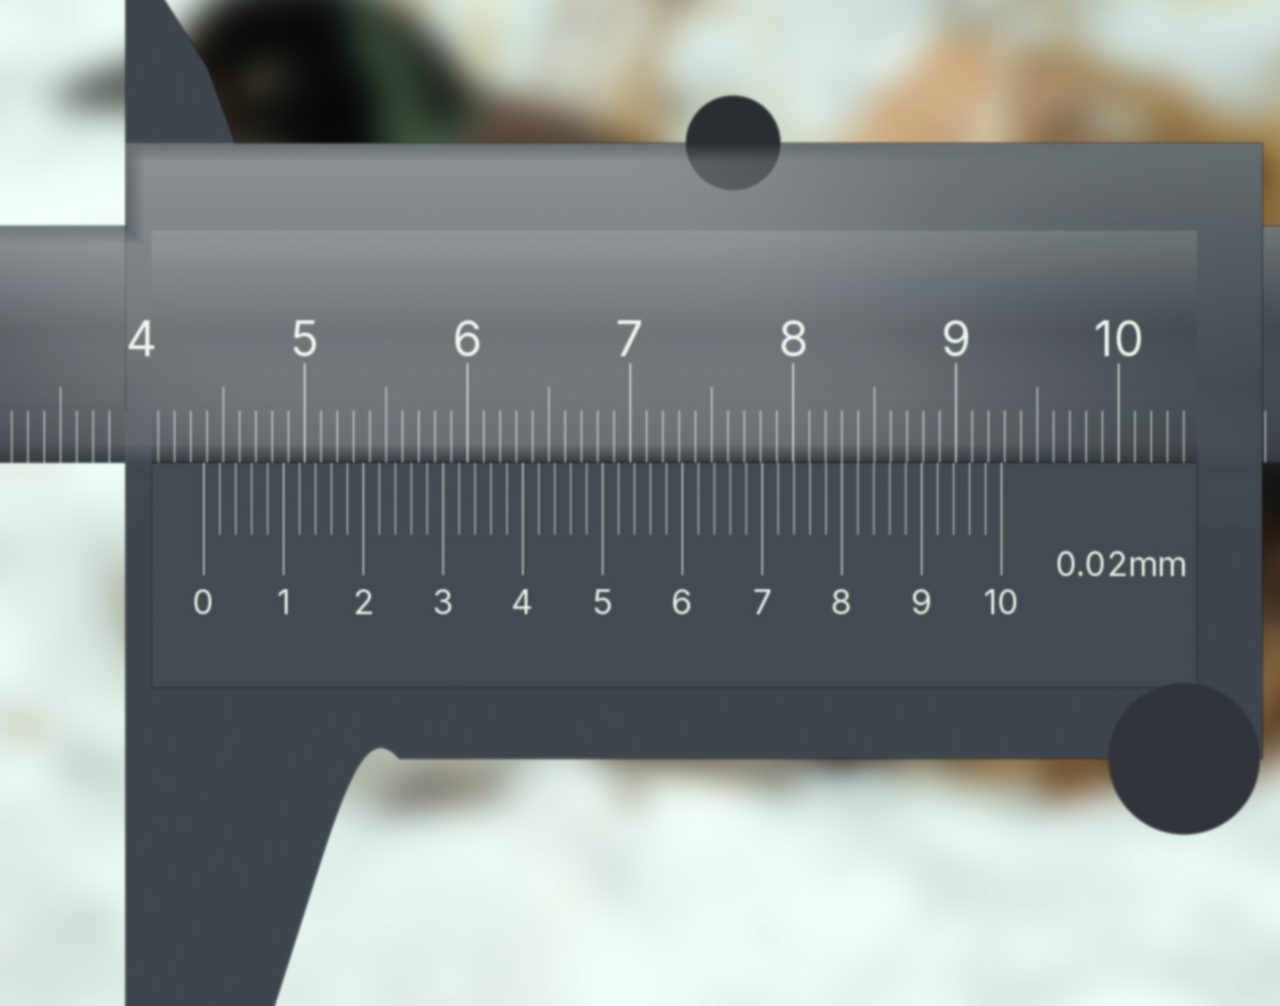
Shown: 43.8; mm
